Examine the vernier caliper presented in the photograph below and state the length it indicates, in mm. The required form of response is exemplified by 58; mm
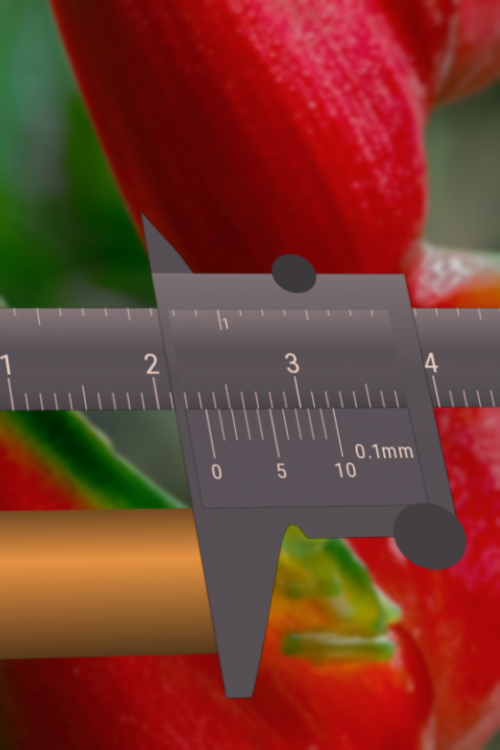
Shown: 23.3; mm
